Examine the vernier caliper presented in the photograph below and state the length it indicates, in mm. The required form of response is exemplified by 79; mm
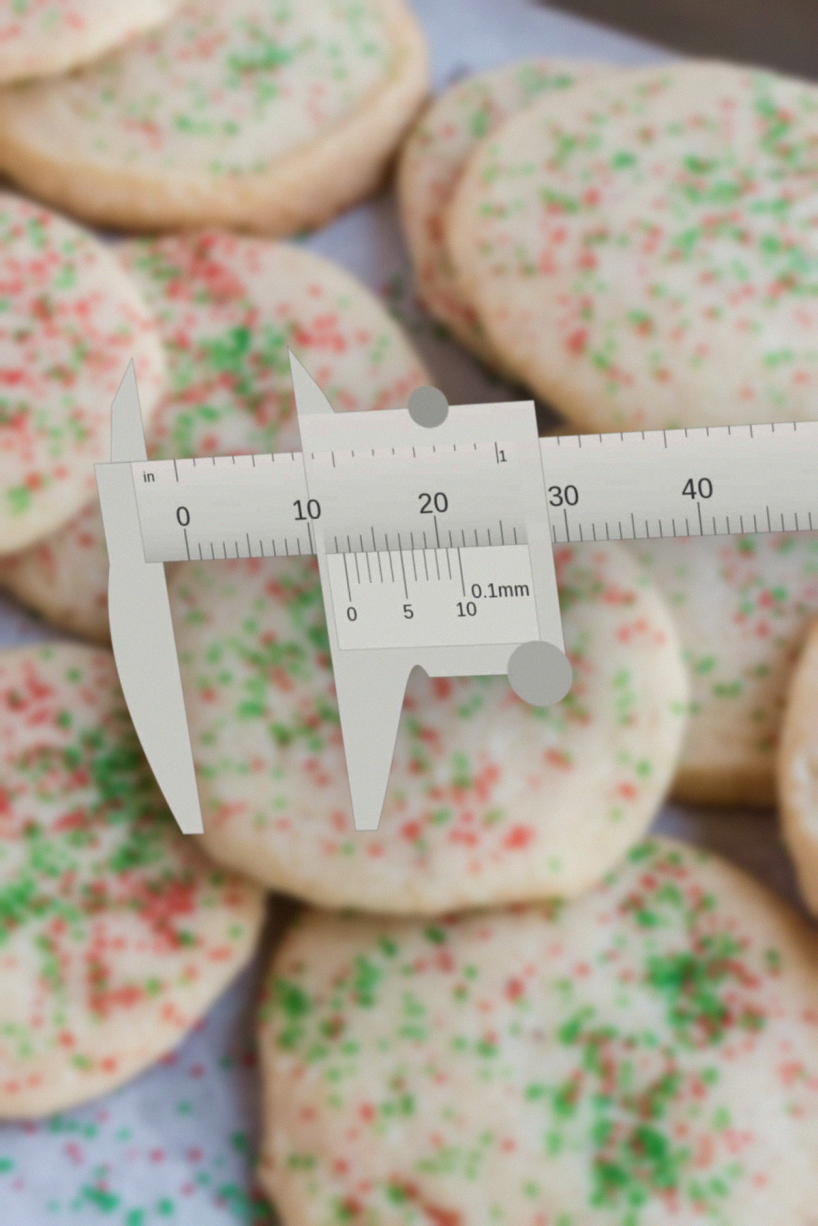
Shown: 12.5; mm
